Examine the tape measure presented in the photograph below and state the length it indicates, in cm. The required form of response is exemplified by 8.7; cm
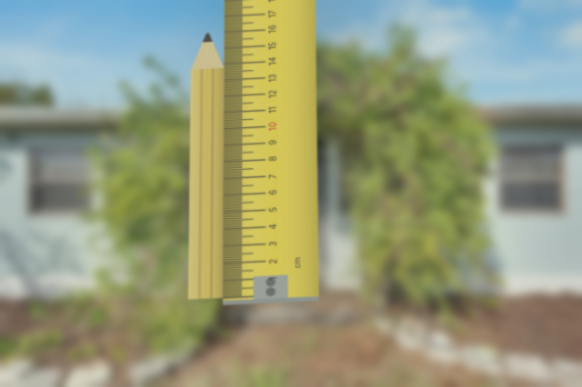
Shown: 16; cm
